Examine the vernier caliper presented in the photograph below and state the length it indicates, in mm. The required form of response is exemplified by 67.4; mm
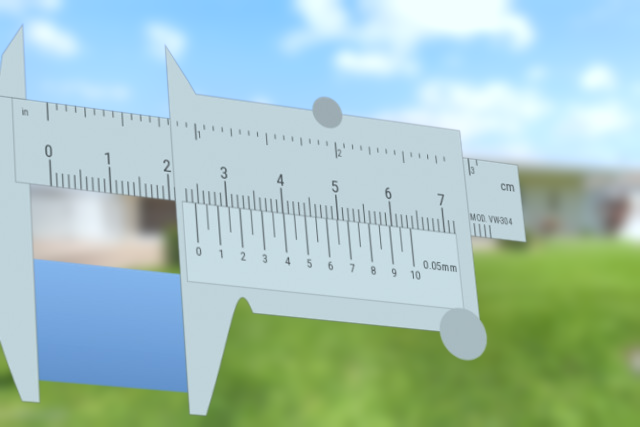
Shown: 24.5; mm
